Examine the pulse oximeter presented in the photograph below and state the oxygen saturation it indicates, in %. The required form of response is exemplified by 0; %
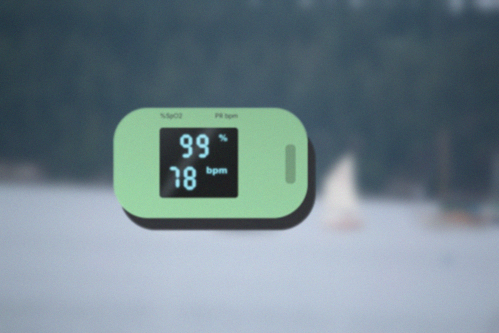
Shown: 99; %
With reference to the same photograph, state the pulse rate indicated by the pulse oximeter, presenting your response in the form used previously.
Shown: 78; bpm
